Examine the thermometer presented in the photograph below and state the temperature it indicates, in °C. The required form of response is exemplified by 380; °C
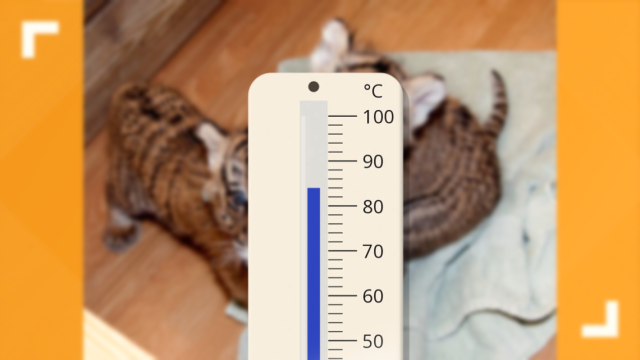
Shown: 84; °C
